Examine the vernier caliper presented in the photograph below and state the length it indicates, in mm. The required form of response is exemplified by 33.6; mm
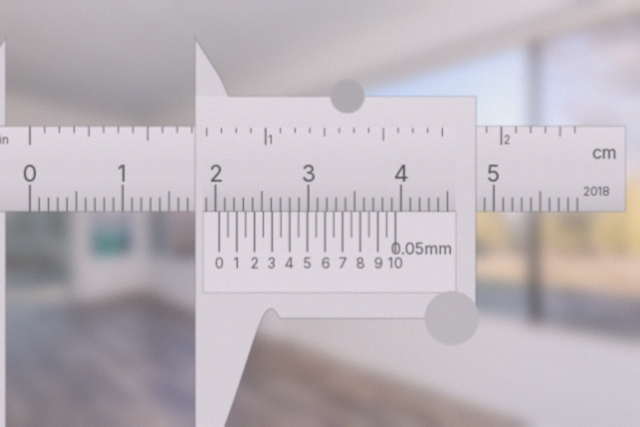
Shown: 20.4; mm
